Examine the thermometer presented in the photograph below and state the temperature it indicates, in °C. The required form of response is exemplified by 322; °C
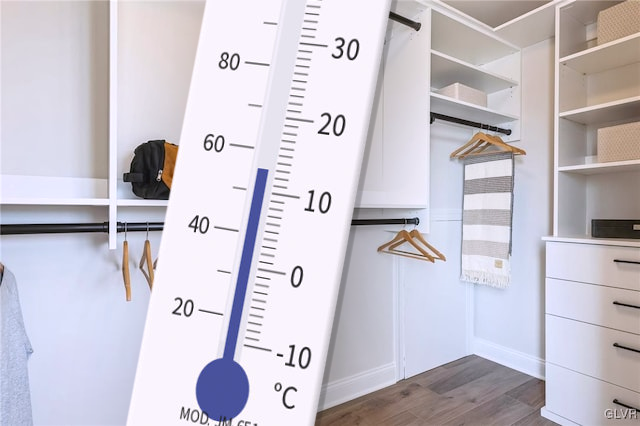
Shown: 13; °C
